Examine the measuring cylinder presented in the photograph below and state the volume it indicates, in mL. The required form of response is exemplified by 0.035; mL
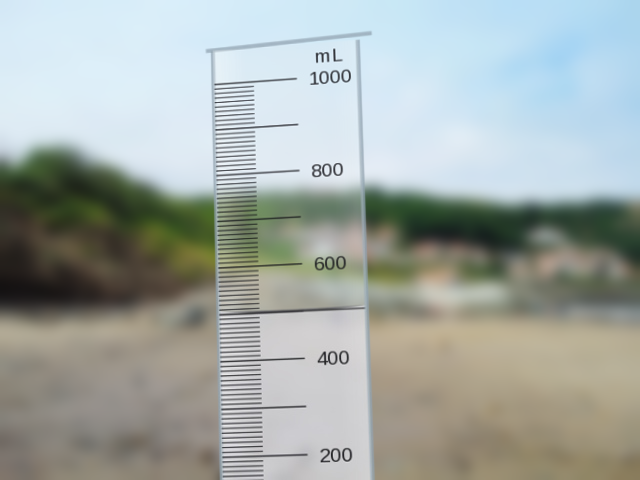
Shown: 500; mL
